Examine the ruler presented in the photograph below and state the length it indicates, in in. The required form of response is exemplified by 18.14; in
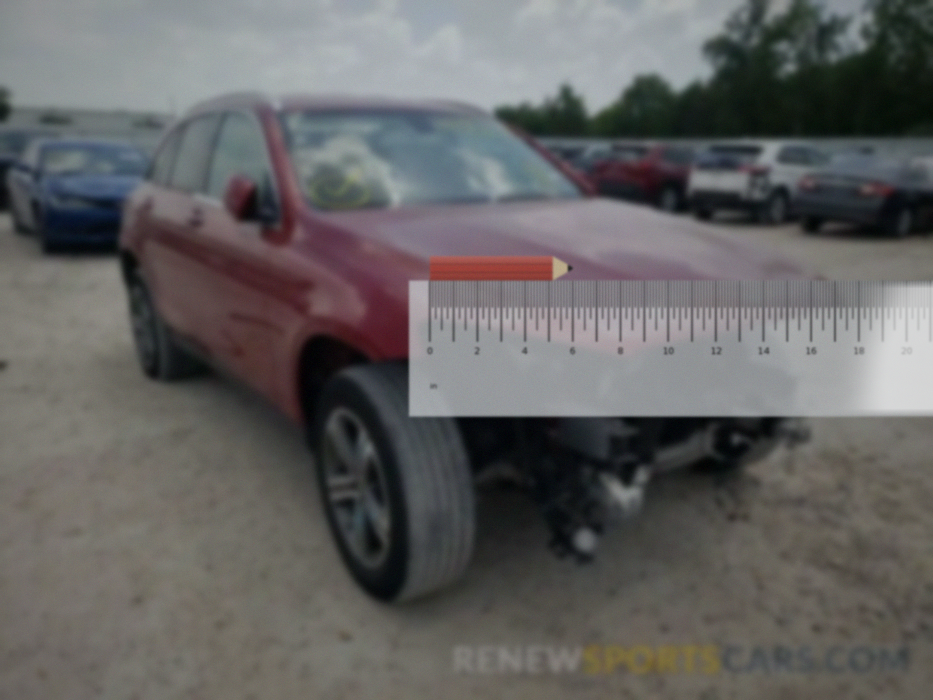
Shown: 6; in
